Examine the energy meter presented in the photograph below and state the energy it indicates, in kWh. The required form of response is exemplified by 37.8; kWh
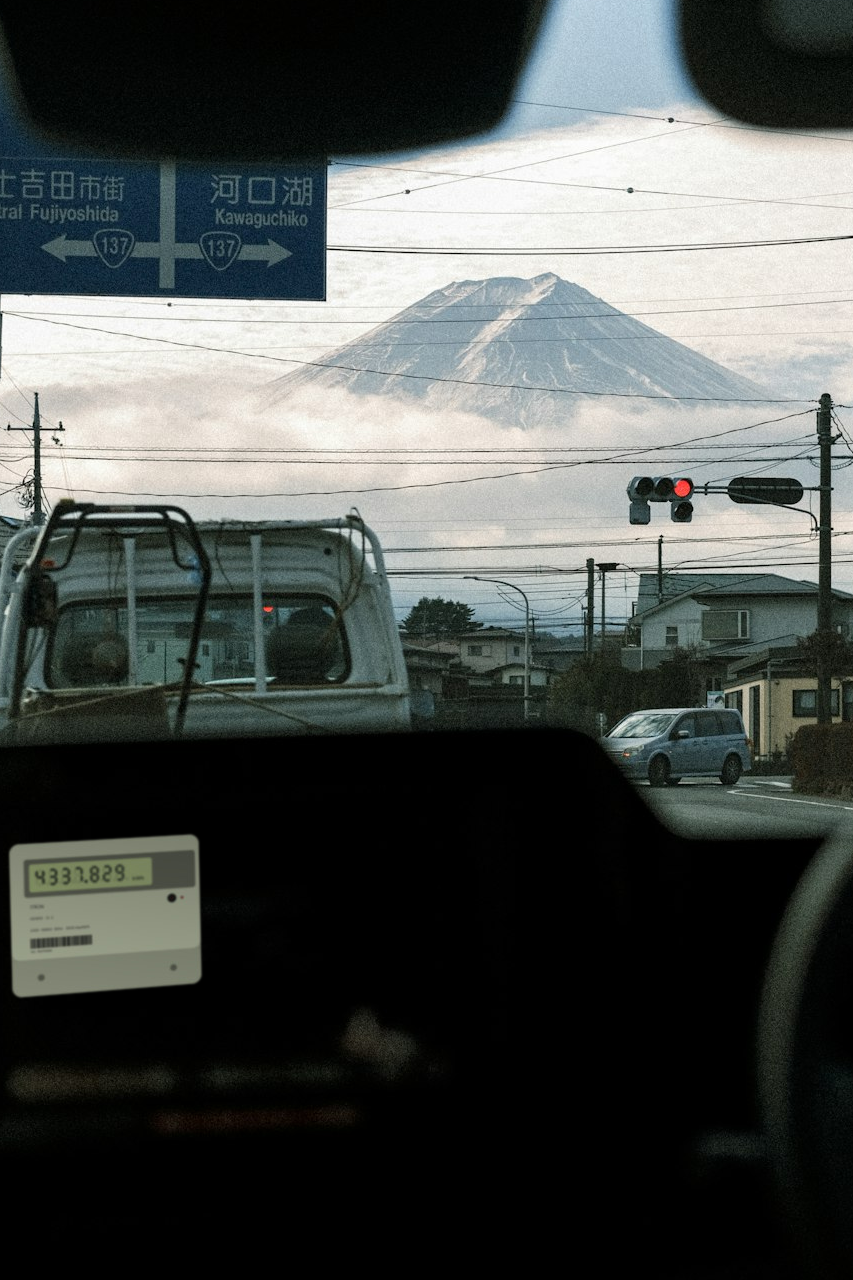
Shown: 4337.829; kWh
